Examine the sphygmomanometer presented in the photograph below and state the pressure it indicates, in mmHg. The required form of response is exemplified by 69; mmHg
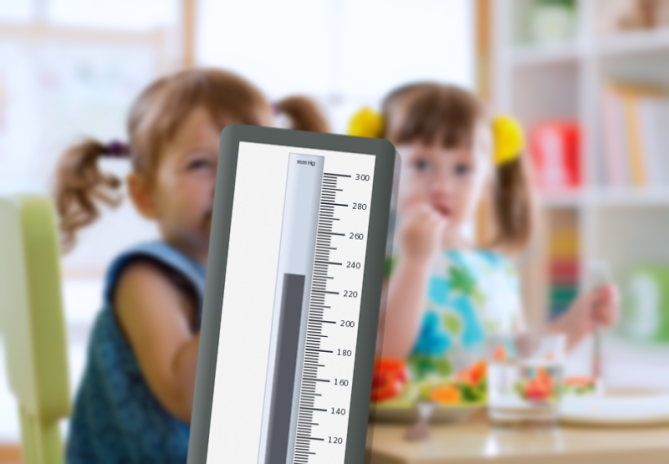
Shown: 230; mmHg
